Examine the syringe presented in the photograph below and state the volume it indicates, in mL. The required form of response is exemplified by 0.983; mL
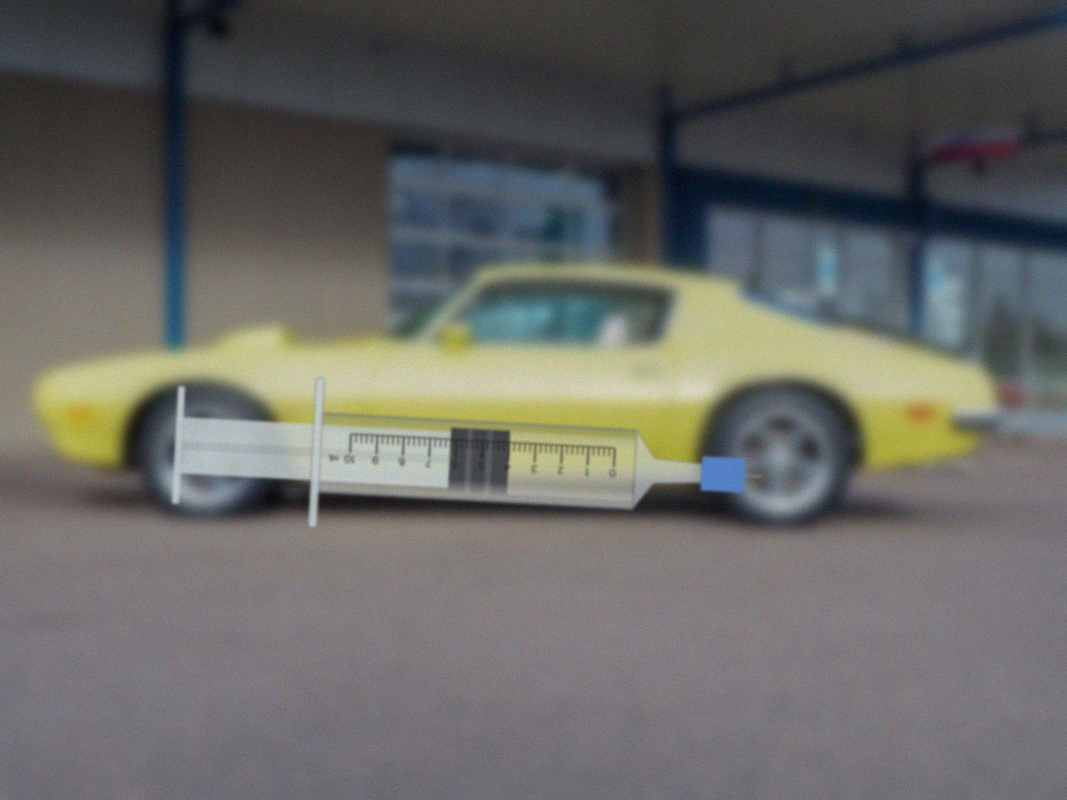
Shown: 4; mL
